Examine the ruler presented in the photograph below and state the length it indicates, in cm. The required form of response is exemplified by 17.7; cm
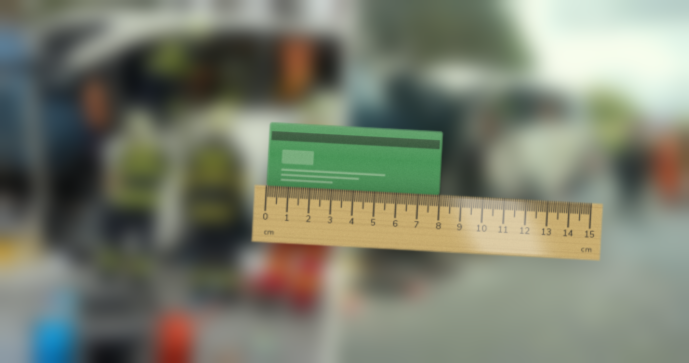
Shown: 8; cm
